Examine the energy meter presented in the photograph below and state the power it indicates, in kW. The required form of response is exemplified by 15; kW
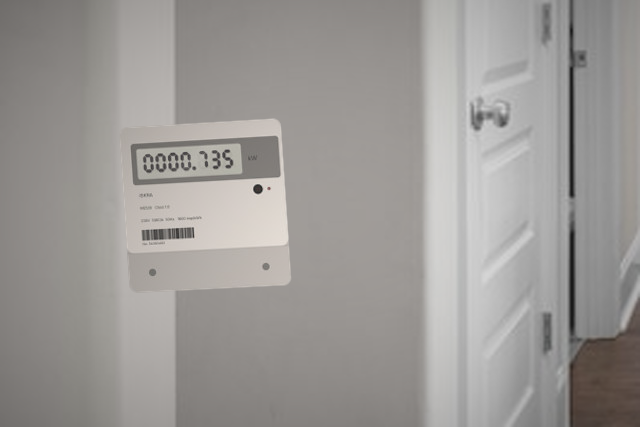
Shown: 0.735; kW
